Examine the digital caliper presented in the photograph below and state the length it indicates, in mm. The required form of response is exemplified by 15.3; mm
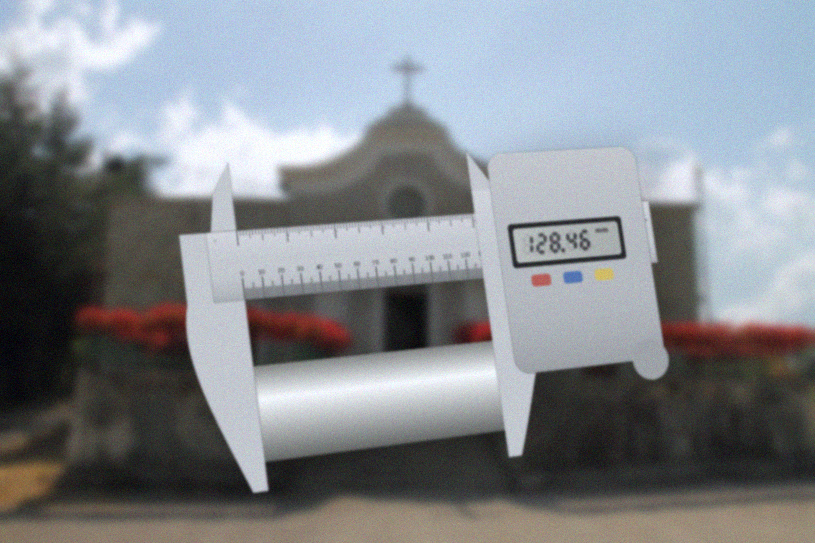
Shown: 128.46; mm
